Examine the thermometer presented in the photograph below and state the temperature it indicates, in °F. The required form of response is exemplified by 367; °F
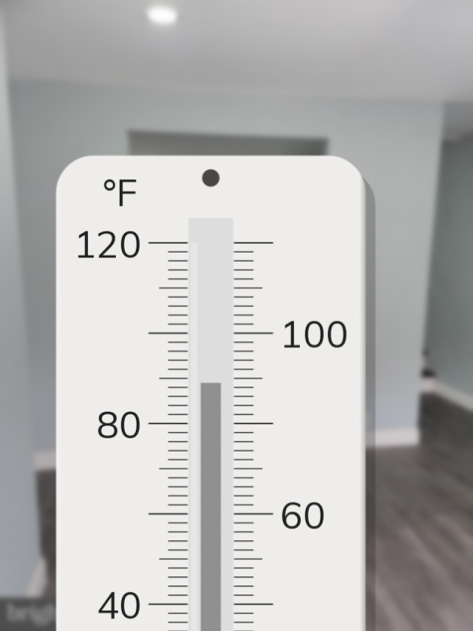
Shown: 89; °F
